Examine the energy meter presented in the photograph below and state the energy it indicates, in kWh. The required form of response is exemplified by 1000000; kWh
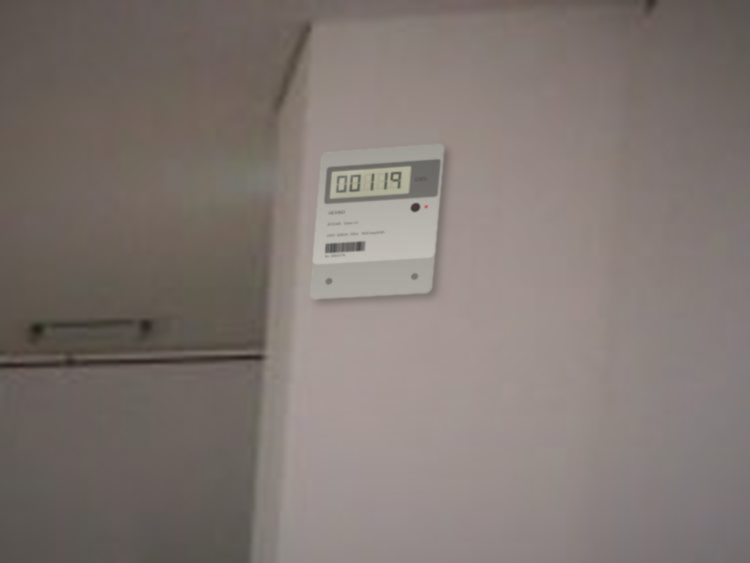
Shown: 119; kWh
